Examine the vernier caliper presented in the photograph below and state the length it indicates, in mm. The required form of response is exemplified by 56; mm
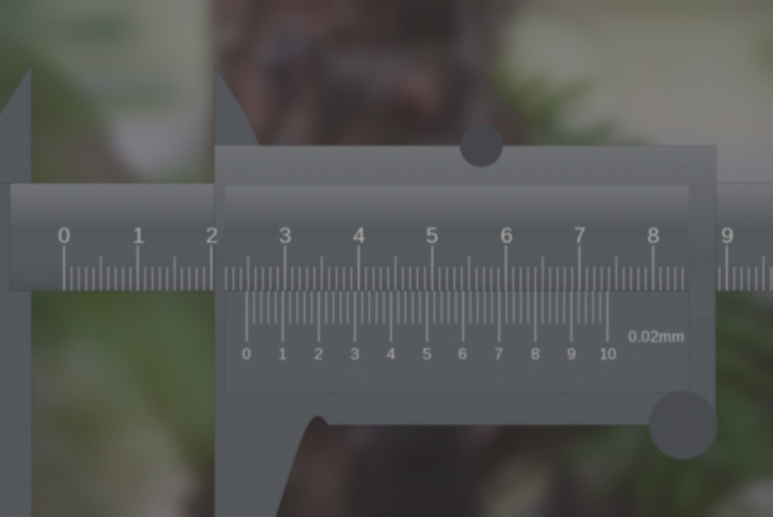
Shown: 24.8; mm
